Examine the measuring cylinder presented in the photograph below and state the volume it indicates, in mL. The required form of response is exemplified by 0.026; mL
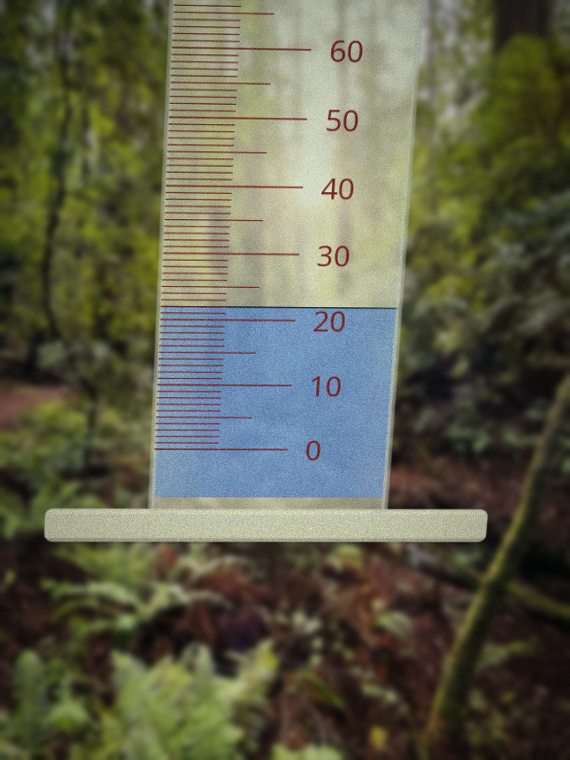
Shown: 22; mL
